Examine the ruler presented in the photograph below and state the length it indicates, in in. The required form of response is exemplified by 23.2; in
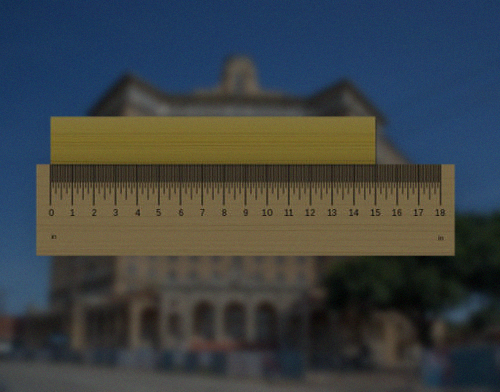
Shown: 15; in
